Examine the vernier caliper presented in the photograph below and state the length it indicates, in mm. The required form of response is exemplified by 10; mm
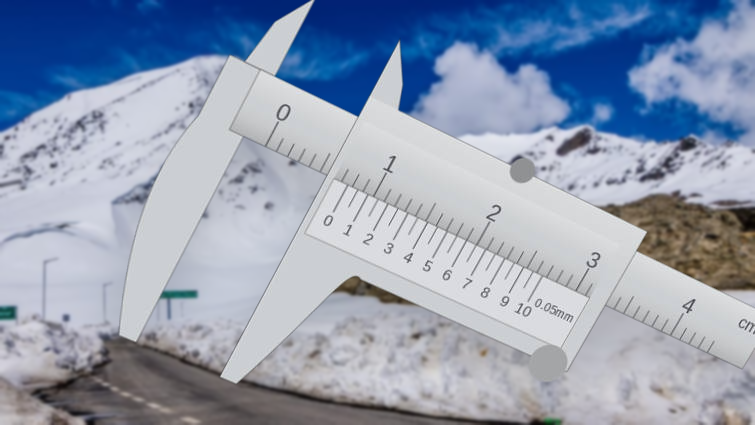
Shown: 7.6; mm
